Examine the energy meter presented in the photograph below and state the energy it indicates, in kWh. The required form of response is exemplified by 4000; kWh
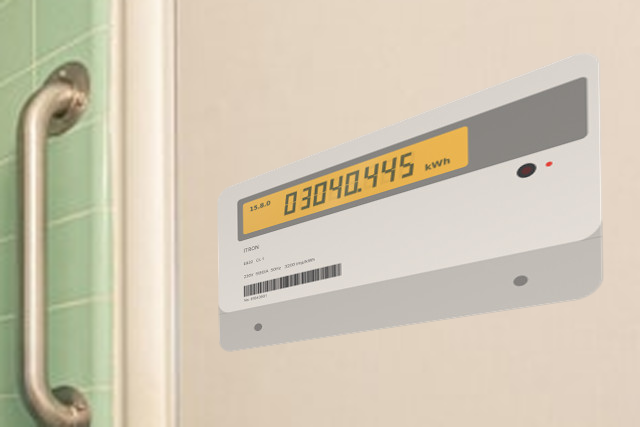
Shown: 3040.445; kWh
